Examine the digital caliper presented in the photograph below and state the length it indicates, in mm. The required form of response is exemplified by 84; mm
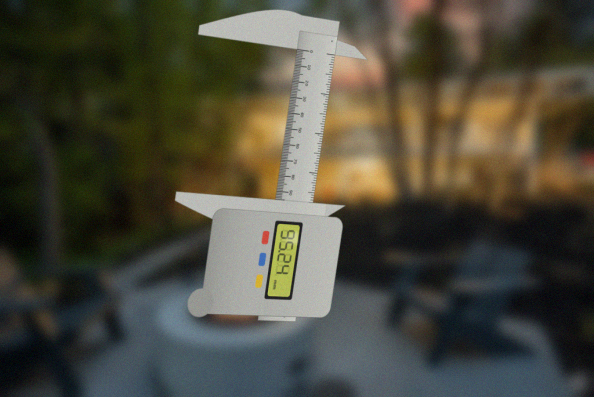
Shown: 95.24; mm
